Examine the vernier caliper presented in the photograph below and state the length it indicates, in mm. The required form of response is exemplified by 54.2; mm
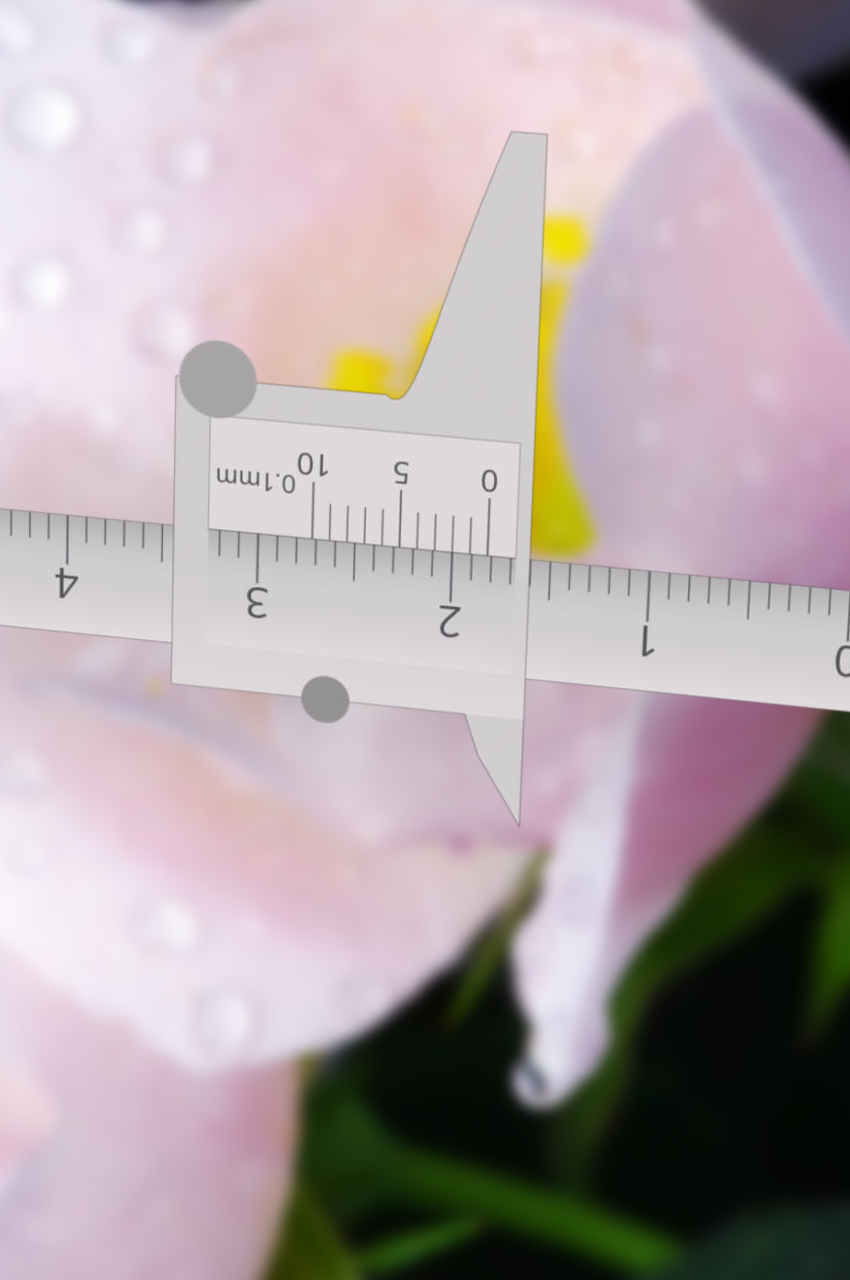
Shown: 18.2; mm
